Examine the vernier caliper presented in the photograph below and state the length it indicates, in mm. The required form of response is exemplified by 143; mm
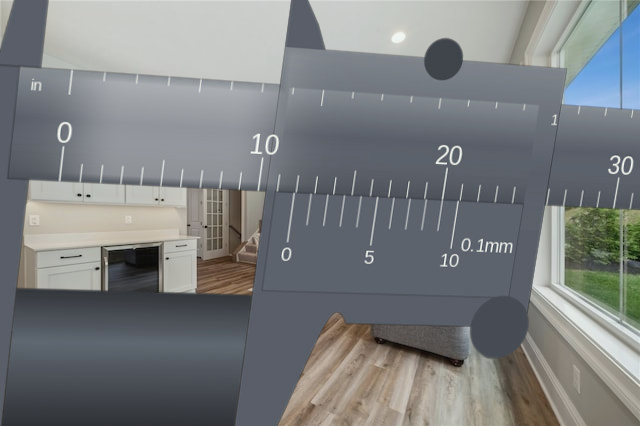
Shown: 11.9; mm
